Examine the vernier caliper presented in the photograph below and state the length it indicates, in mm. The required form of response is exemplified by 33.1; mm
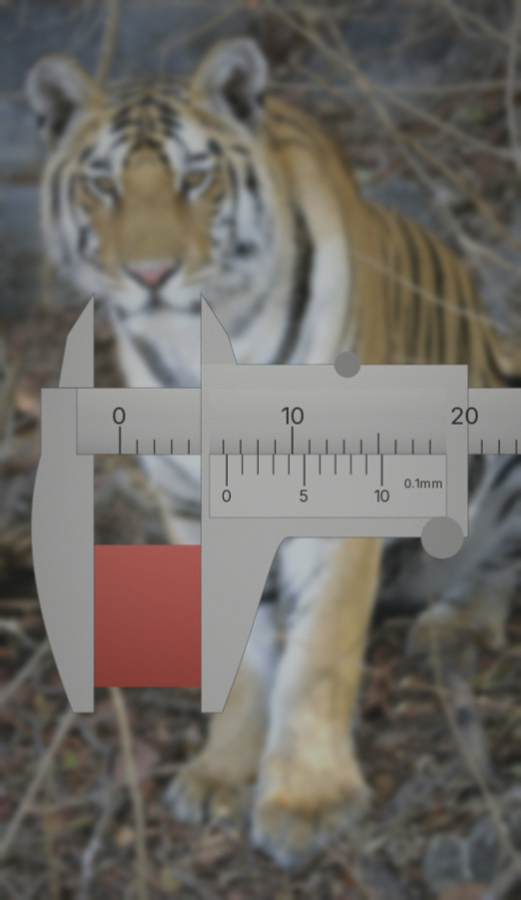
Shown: 6.2; mm
